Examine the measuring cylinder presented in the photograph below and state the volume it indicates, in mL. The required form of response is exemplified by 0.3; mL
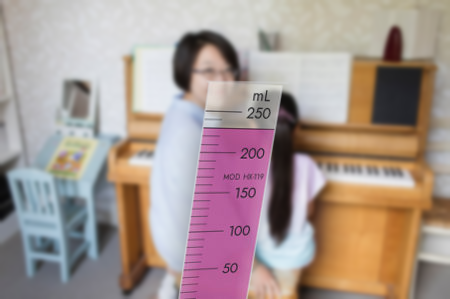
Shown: 230; mL
